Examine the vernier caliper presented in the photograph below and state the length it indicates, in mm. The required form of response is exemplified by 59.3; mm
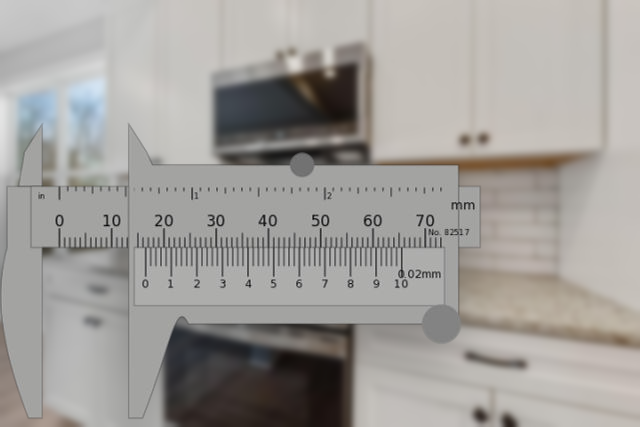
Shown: 16.5; mm
